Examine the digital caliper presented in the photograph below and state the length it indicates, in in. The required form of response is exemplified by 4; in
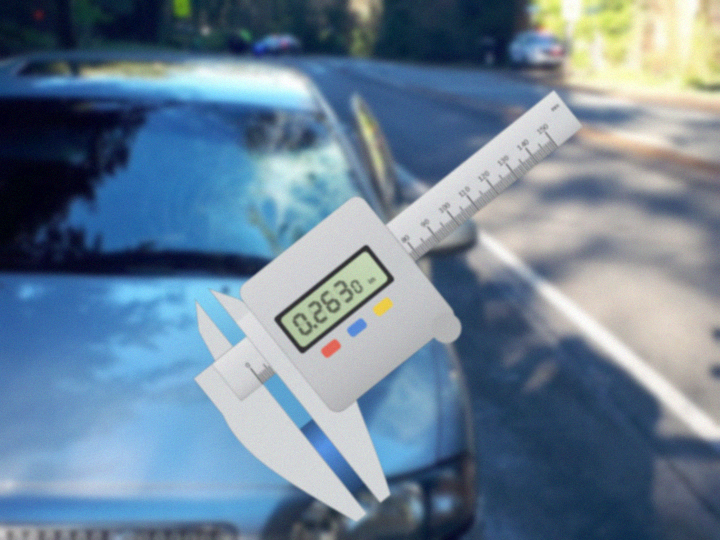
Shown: 0.2630; in
